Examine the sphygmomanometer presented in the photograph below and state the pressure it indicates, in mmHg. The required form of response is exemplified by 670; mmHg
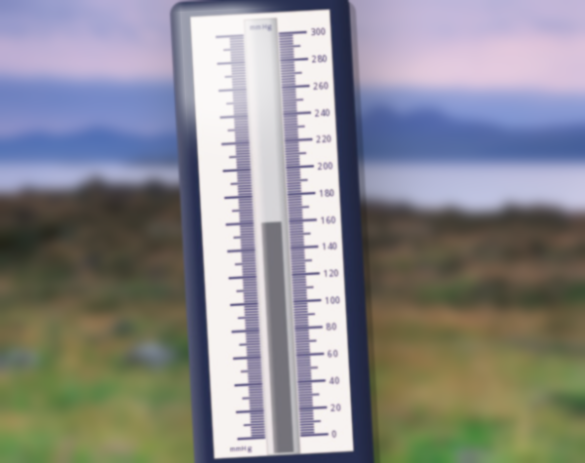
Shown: 160; mmHg
